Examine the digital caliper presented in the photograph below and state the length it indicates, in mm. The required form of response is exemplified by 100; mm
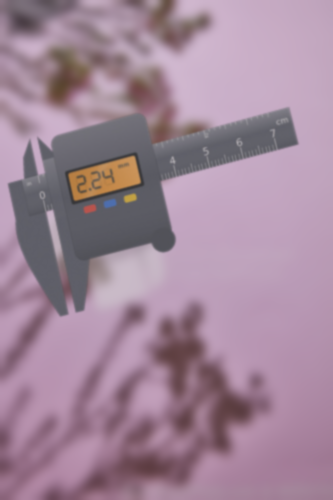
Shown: 2.24; mm
